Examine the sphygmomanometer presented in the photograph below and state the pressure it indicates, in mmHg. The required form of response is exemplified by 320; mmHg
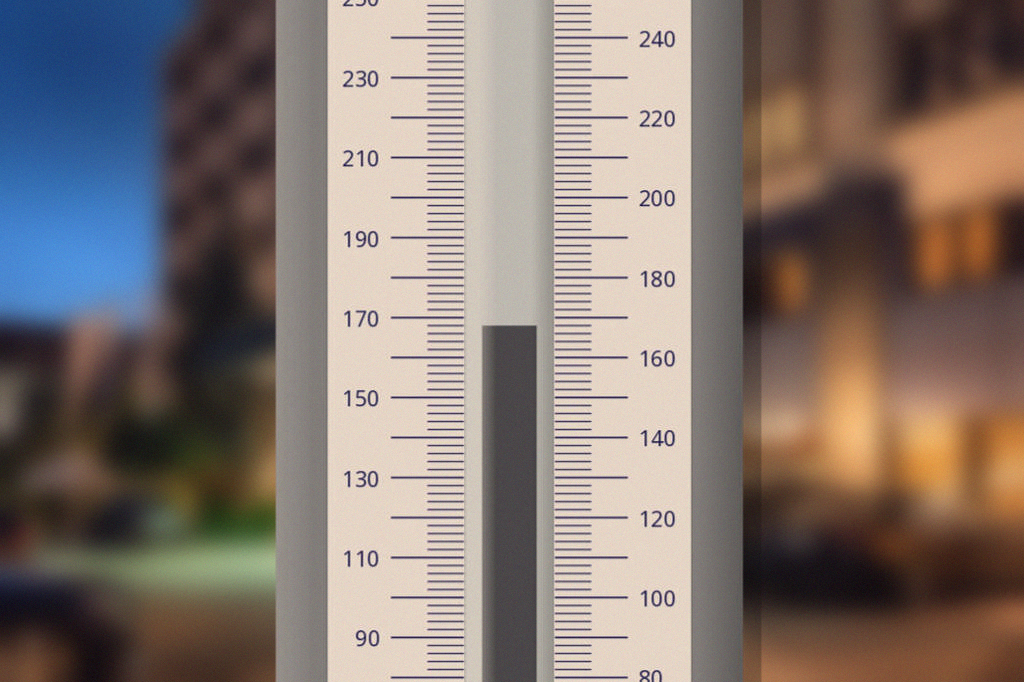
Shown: 168; mmHg
